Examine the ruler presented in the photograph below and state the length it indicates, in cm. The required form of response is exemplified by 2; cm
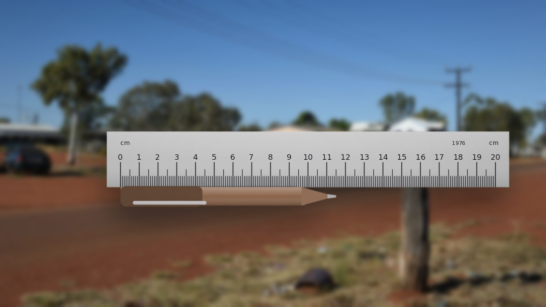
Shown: 11.5; cm
